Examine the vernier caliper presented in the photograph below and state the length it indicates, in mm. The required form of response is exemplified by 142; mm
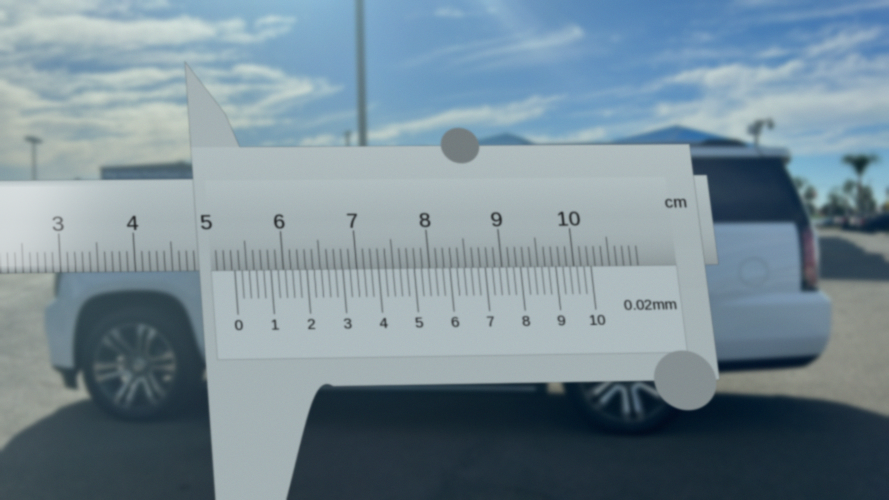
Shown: 53.4; mm
